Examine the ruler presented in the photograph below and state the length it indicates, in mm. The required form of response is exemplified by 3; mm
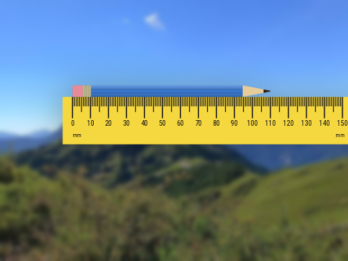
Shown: 110; mm
